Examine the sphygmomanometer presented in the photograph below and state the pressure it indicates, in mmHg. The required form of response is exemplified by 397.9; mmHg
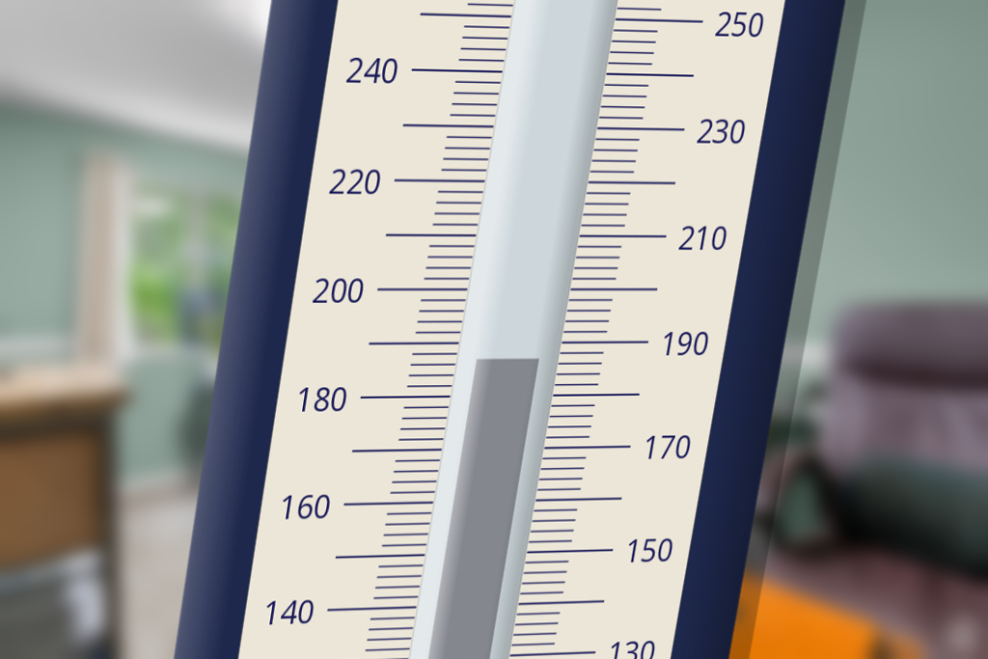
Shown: 187; mmHg
